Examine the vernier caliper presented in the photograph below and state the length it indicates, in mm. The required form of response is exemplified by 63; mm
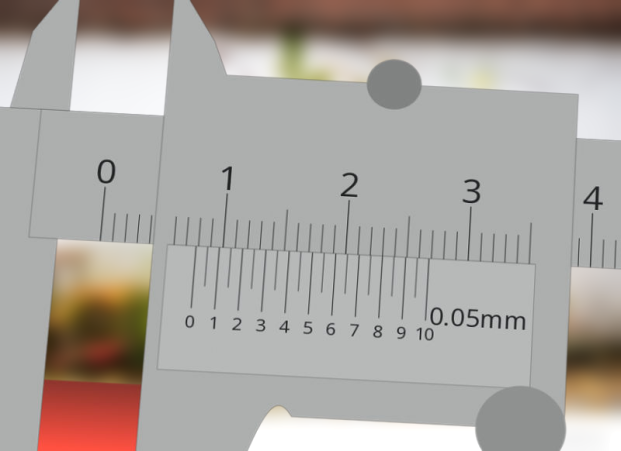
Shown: 7.8; mm
